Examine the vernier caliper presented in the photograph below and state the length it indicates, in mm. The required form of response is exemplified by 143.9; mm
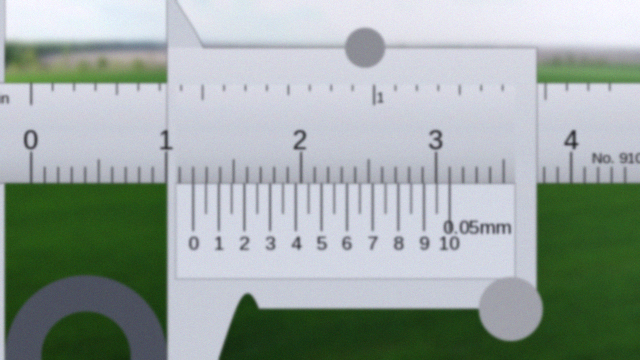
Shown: 12.0; mm
